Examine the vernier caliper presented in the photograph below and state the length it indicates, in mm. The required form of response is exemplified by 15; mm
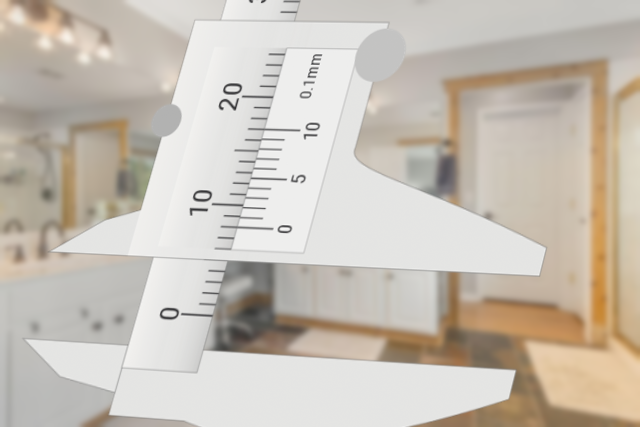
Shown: 8.0; mm
